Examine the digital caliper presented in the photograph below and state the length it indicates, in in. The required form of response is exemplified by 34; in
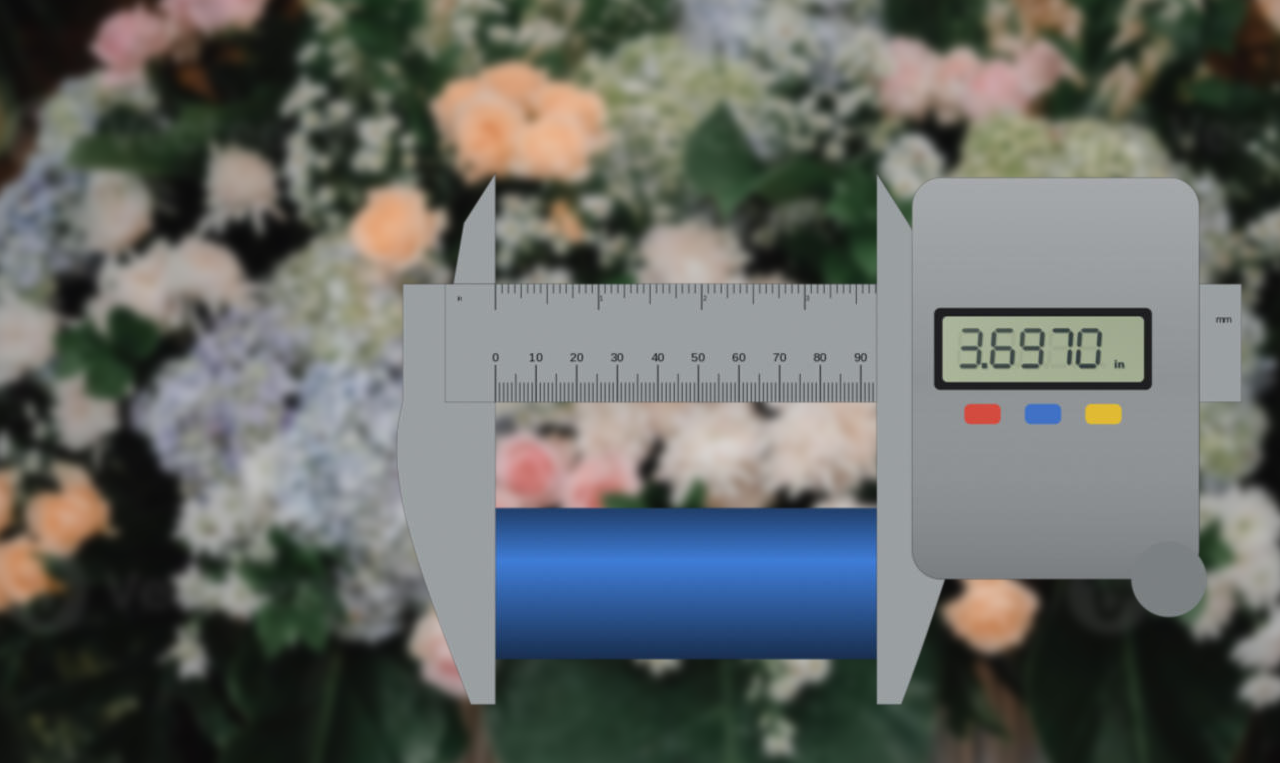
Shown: 3.6970; in
